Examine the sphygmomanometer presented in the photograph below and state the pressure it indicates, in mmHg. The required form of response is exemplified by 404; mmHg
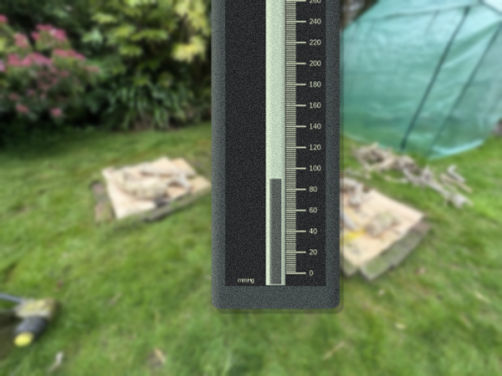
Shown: 90; mmHg
